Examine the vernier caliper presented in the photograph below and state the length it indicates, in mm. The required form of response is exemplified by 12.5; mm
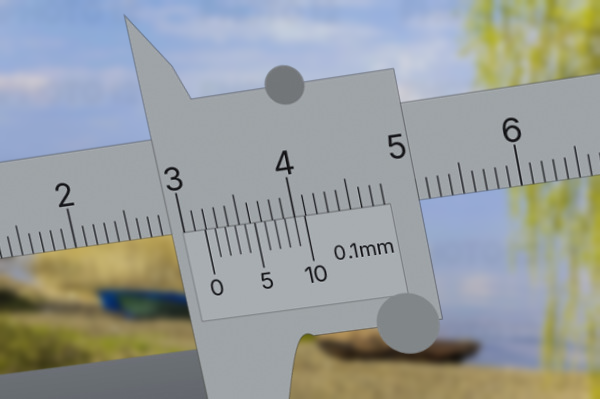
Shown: 31.9; mm
